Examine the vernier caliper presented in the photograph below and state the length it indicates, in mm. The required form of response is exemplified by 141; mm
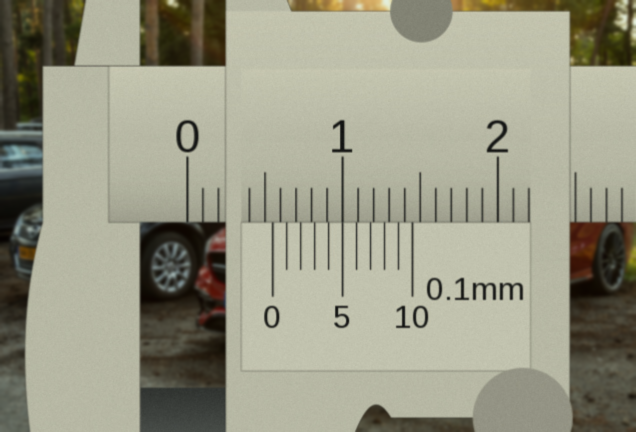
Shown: 5.5; mm
